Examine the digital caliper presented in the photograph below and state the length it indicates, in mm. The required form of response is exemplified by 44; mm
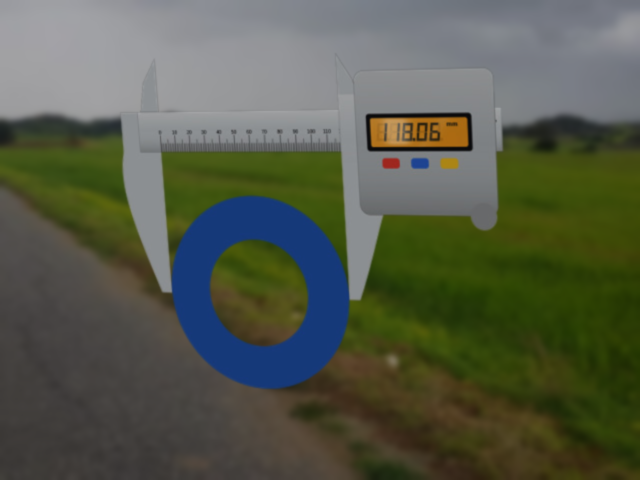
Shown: 118.06; mm
